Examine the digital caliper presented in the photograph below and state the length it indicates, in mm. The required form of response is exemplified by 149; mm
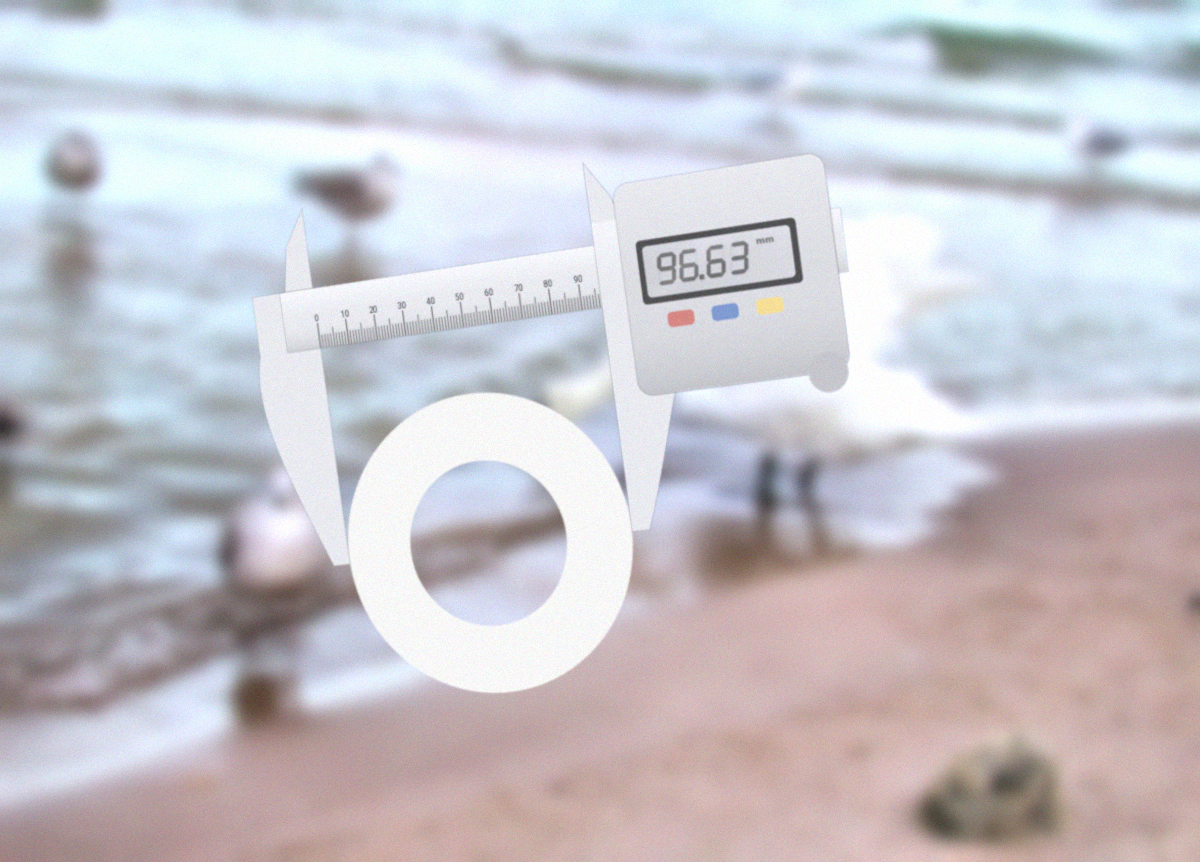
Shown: 96.63; mm
